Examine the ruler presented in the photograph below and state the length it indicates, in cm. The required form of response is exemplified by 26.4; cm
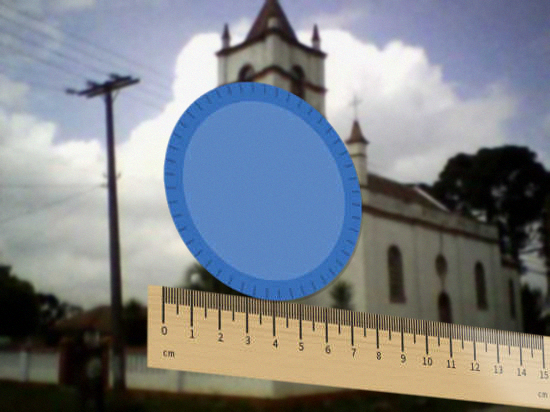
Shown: 7.5; cm
